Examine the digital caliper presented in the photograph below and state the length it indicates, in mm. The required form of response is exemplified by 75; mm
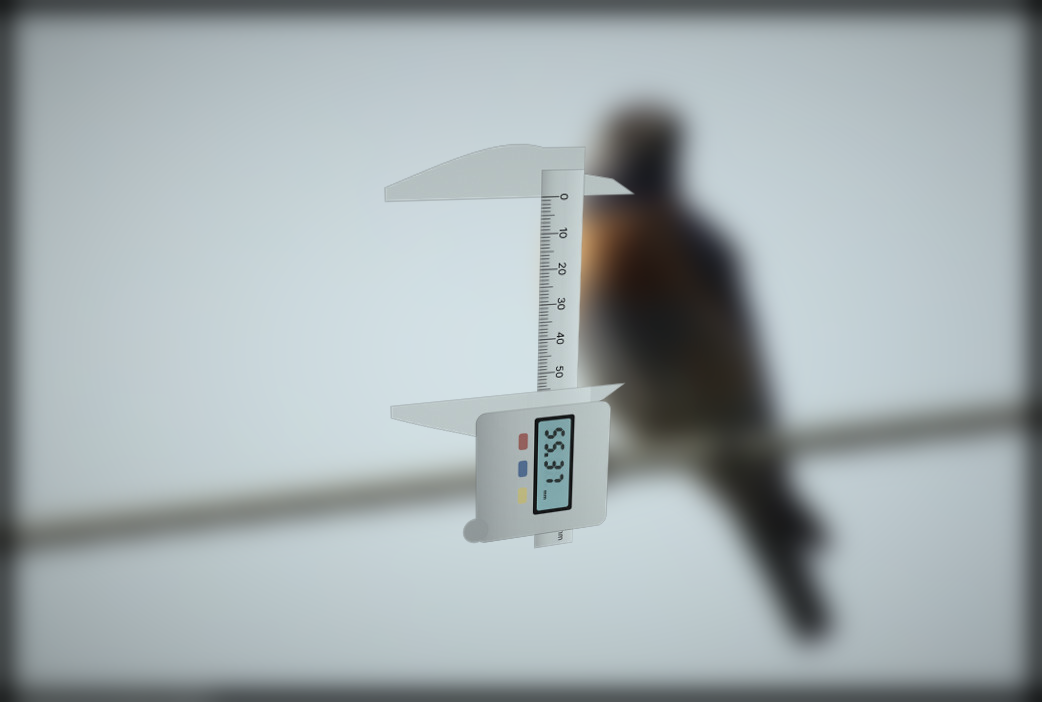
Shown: 55.37; mm
